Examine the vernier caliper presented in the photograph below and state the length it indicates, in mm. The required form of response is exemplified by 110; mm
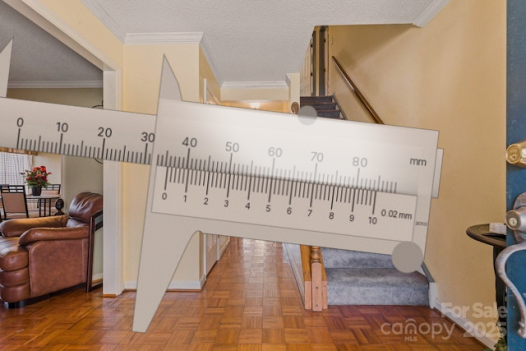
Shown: 35.5; mm
